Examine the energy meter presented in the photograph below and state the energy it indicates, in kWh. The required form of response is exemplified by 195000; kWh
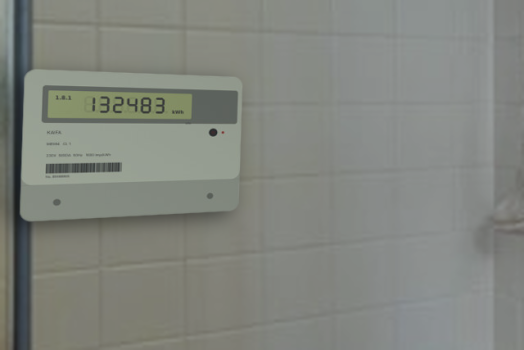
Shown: 132483; kWh
